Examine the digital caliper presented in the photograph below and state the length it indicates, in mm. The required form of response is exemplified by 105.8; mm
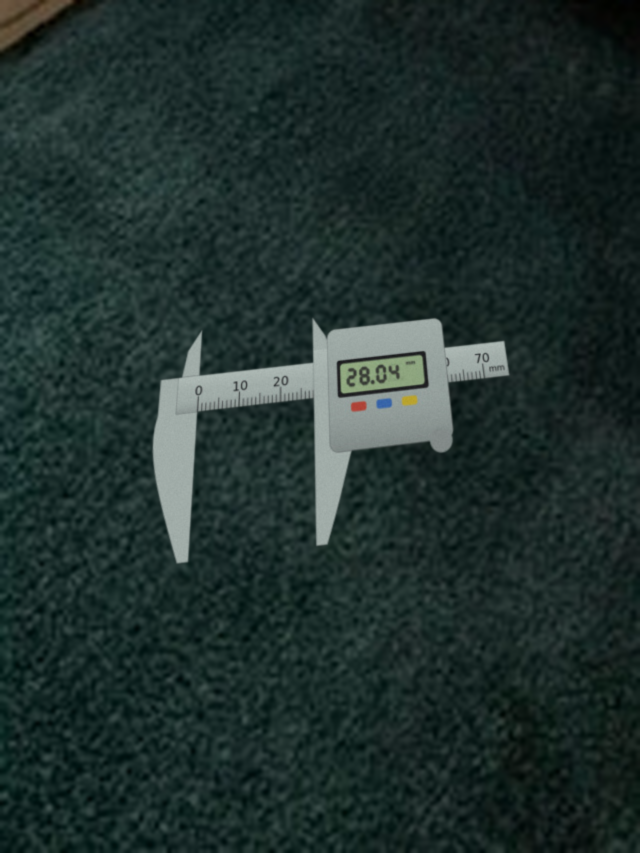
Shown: 28.04; mm
